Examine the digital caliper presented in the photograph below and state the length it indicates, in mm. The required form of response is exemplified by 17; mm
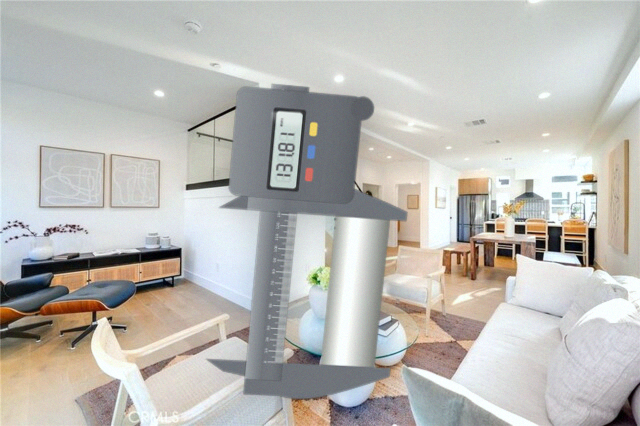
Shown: 131.81; mm
